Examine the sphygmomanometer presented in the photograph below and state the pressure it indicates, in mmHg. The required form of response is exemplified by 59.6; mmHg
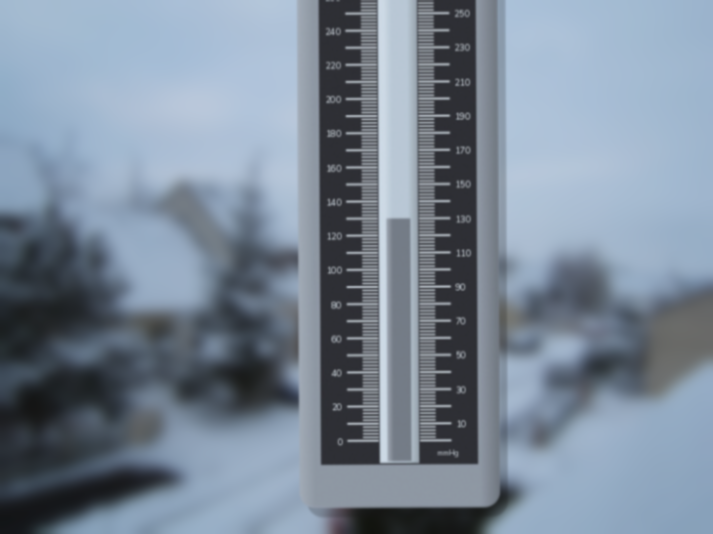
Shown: 130; mmHg
